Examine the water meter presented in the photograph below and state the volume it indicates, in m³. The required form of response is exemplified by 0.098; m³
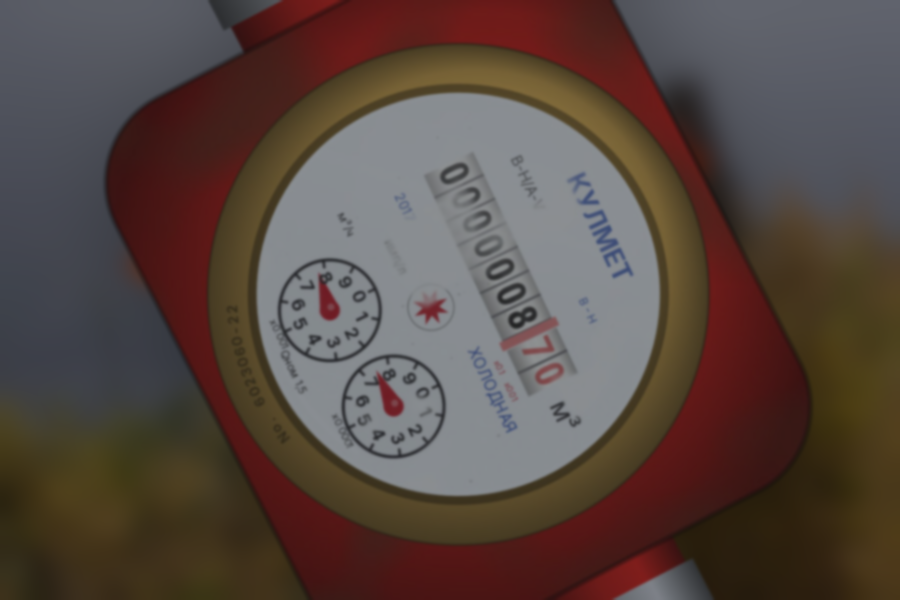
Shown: 8.7077; m³
